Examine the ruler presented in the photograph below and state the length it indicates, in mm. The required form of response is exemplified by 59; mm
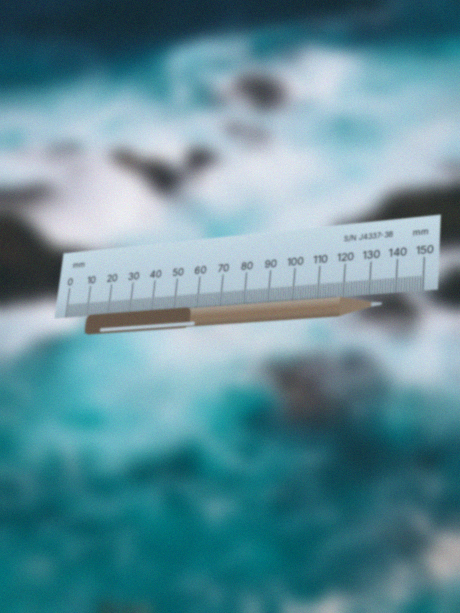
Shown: 125; mm
